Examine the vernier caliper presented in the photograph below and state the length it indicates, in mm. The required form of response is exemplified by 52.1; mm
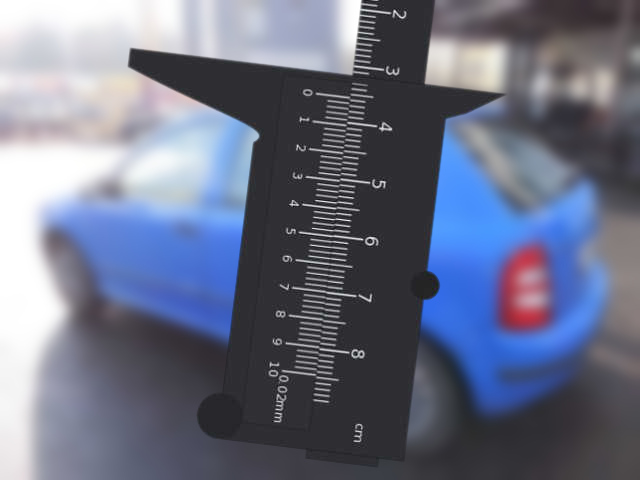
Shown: 35.6; mm
